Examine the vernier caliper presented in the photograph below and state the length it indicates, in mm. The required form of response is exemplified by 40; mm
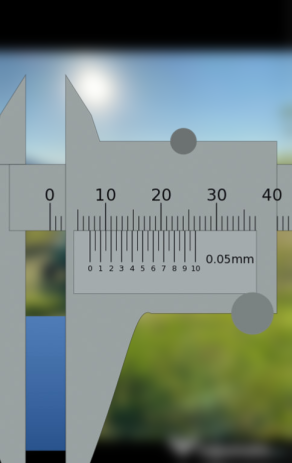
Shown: 7.2; mm
